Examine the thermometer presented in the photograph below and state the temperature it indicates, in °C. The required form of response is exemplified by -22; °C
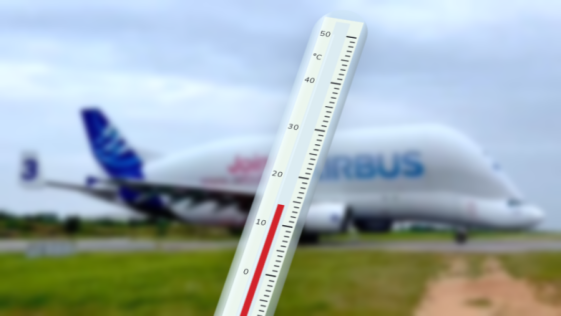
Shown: 14; °C
